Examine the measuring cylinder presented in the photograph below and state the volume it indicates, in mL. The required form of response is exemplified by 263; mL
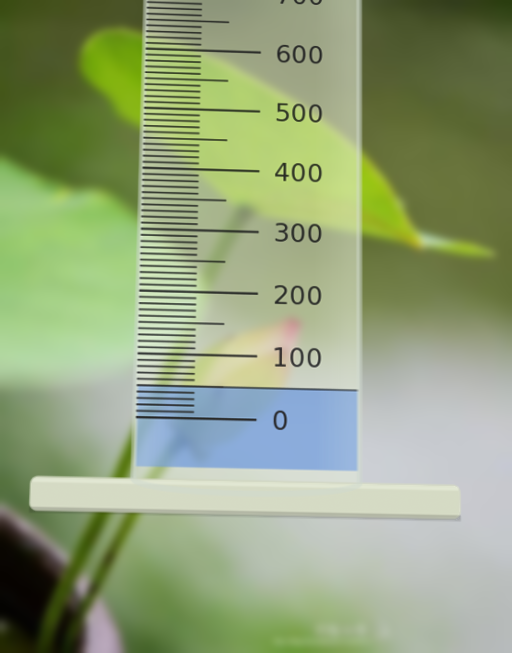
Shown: 50; mL
